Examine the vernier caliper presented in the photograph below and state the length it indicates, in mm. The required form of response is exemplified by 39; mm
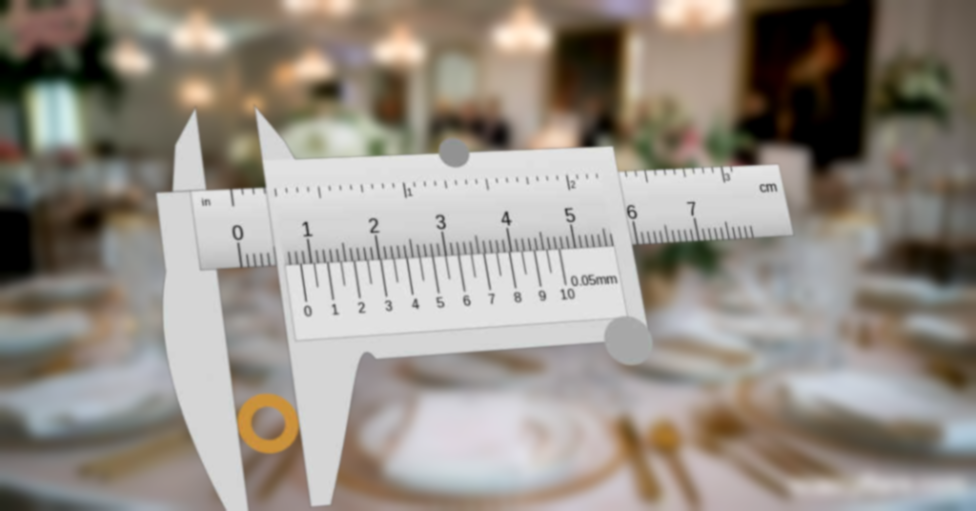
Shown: 8.5; mm
